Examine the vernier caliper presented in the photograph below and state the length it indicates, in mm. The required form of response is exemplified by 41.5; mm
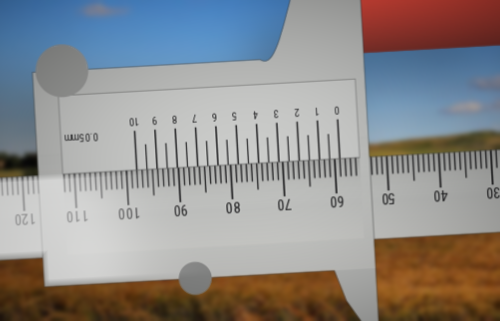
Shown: 59.0; mm
